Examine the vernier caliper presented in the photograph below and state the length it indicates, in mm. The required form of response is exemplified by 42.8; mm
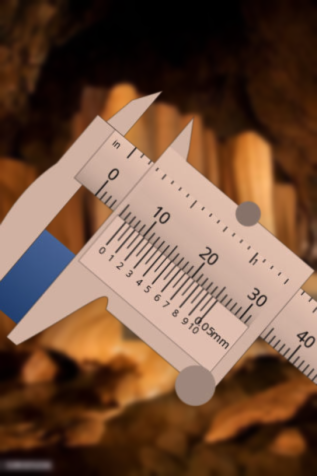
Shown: 6.4; mm
